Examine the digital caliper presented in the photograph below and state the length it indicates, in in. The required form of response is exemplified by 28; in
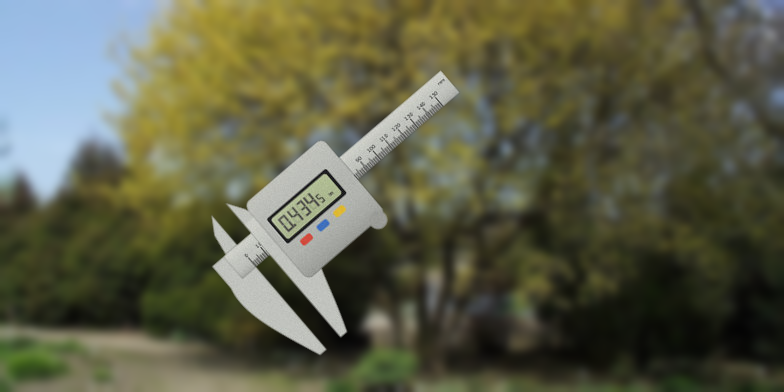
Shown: 0.4345; in
